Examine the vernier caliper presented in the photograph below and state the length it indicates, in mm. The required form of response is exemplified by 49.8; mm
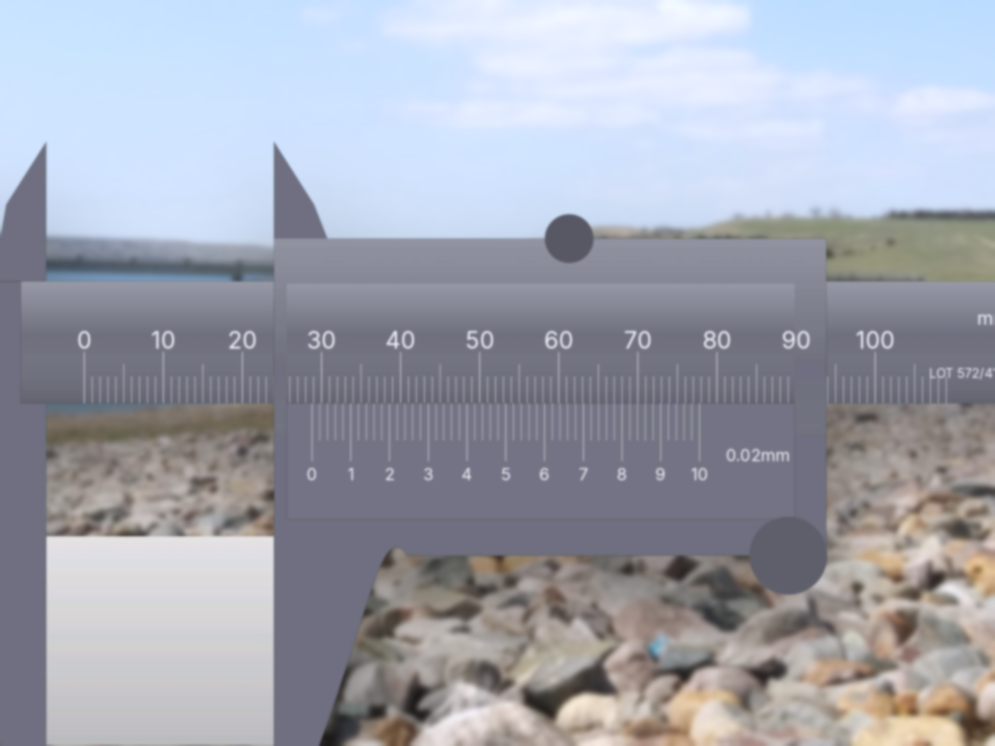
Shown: 28.8; mm
